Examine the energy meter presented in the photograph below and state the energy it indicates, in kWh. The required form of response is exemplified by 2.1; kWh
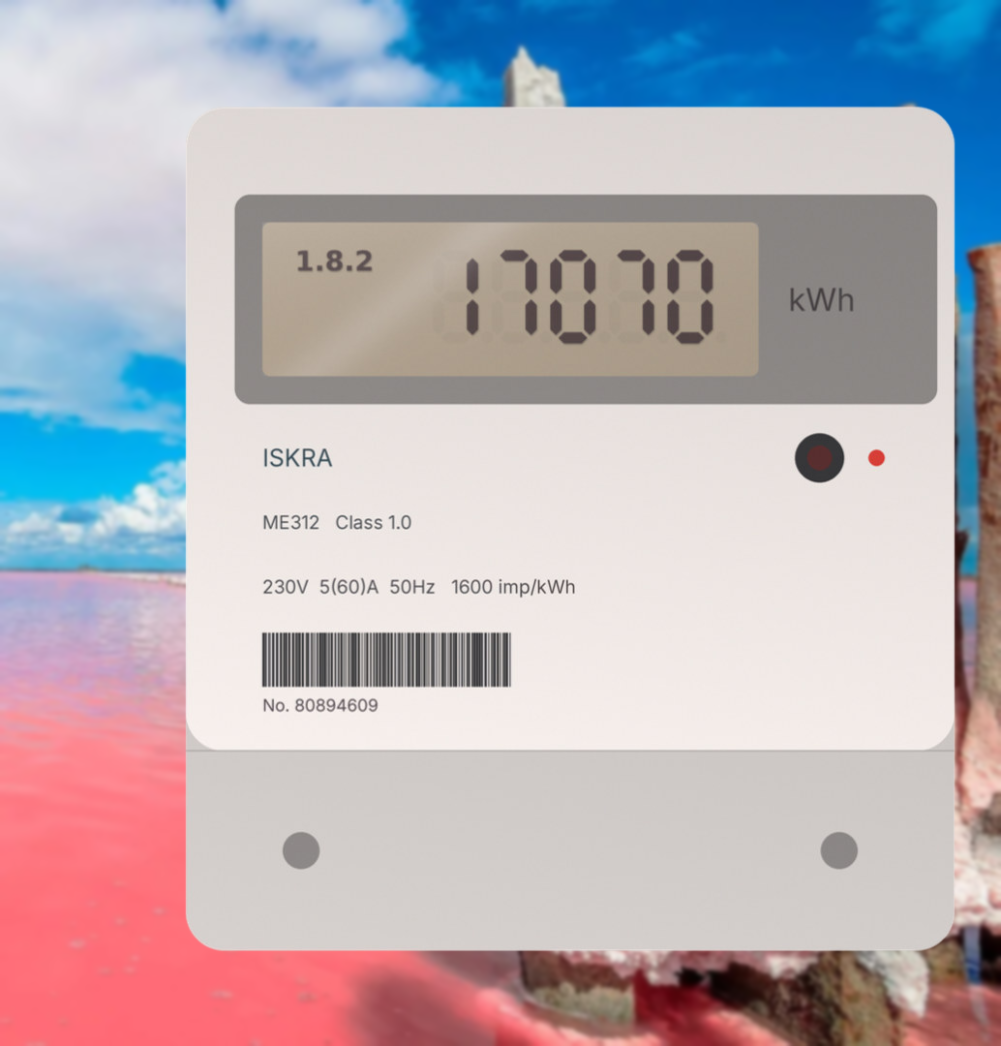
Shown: 17070; kWh
